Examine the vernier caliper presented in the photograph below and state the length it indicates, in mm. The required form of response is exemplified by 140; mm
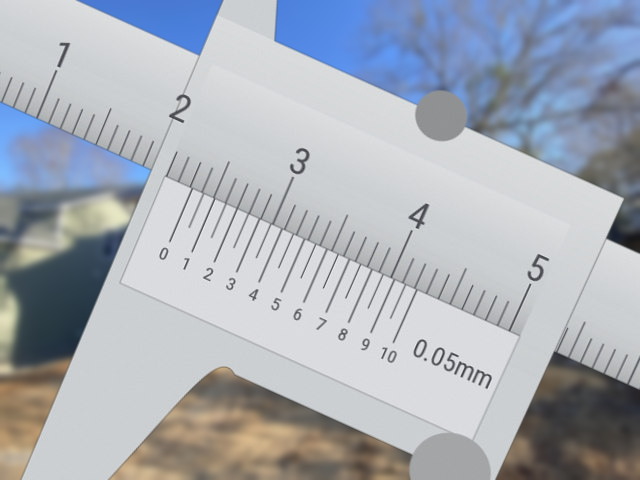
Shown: 23.2; mm
